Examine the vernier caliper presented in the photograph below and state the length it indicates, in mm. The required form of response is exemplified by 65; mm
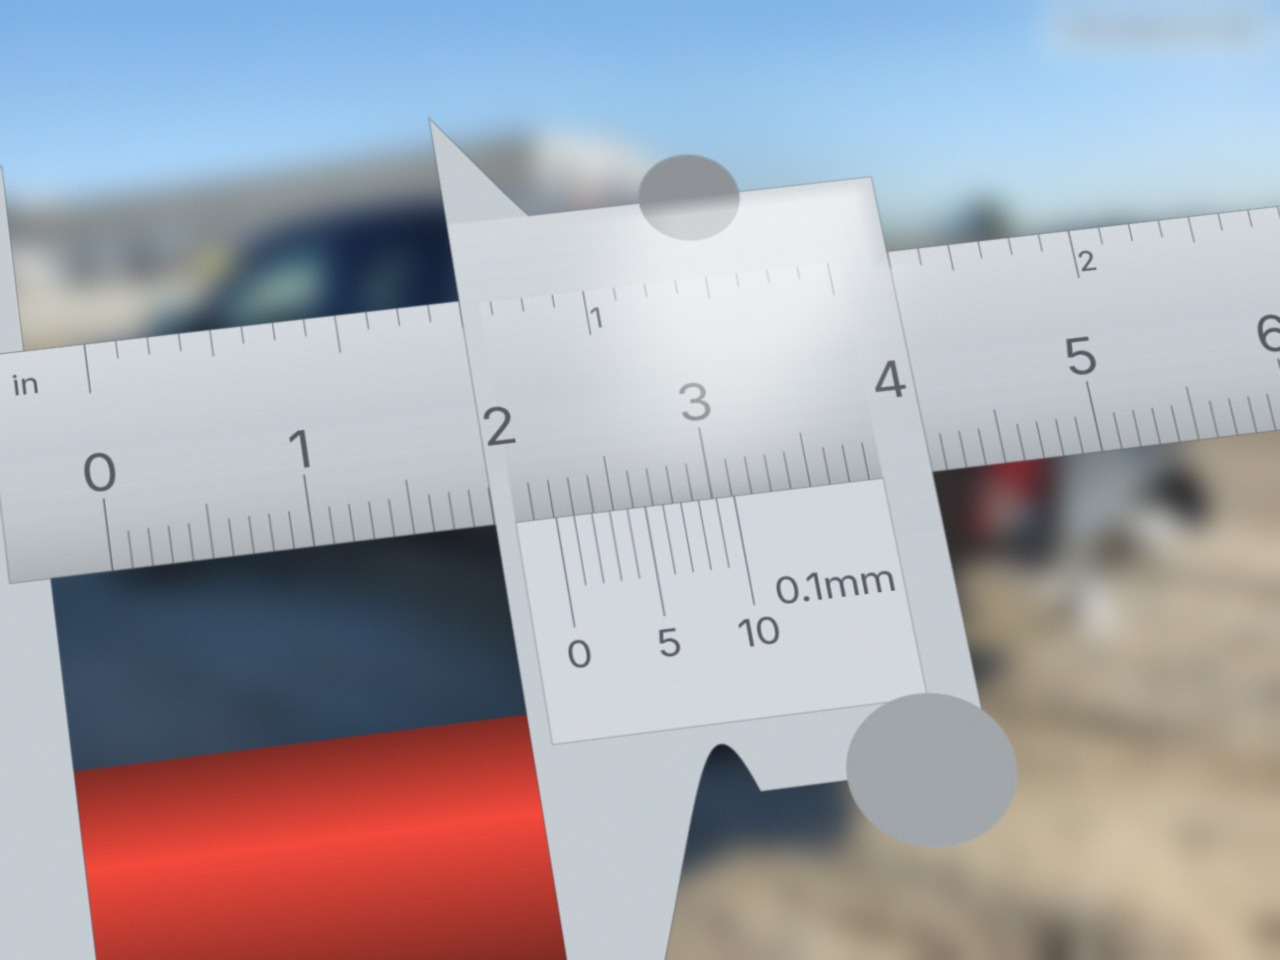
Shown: 22.1; mm
